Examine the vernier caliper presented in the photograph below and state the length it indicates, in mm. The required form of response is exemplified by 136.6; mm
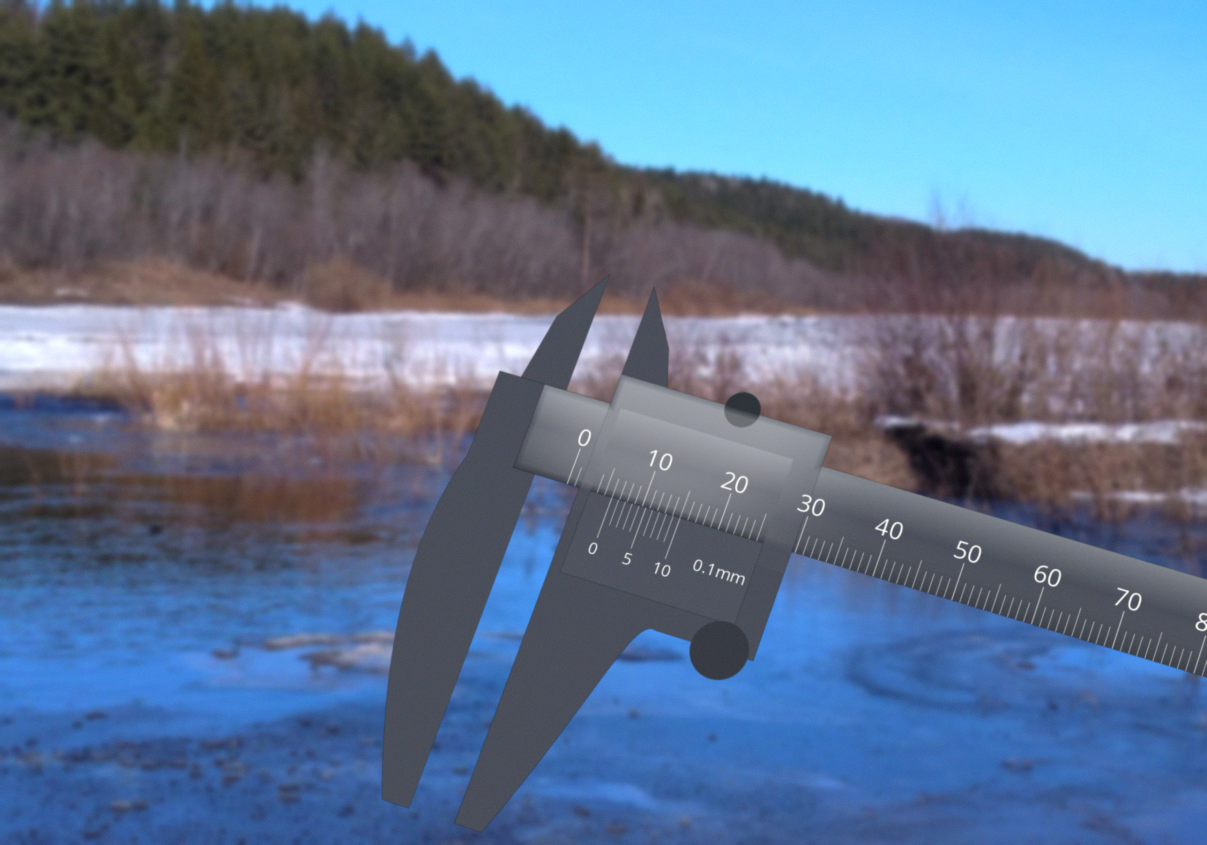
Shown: 6.0; mm
